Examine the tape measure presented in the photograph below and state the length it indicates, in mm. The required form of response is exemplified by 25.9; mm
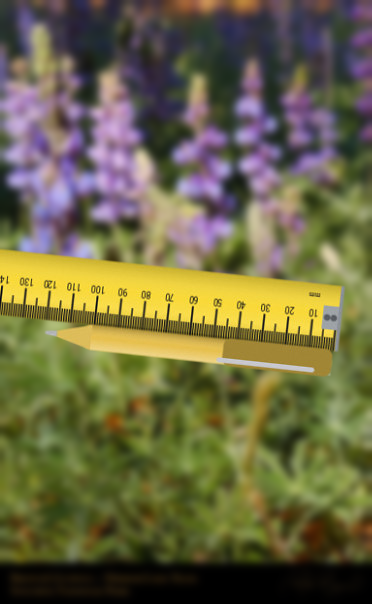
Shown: 120; mm
